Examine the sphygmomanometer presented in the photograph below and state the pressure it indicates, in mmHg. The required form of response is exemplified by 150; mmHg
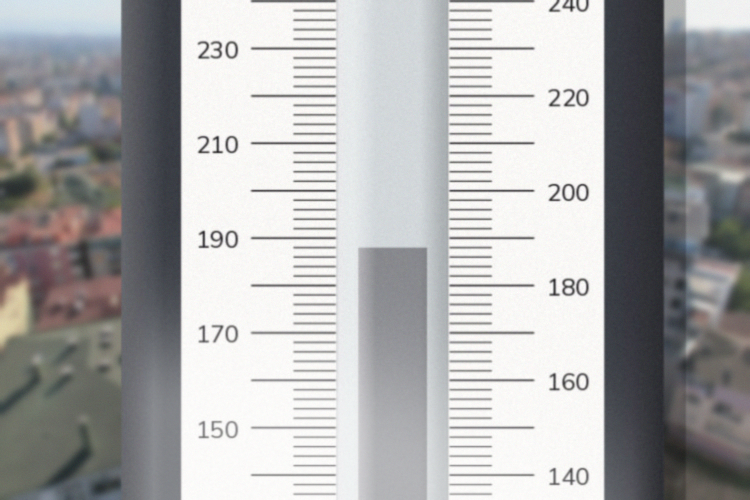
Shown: 188; mmHg
